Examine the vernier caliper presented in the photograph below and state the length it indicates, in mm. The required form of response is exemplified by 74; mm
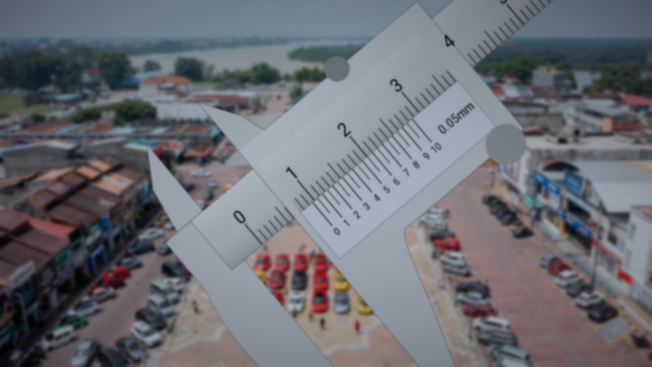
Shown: 9.6; mm
